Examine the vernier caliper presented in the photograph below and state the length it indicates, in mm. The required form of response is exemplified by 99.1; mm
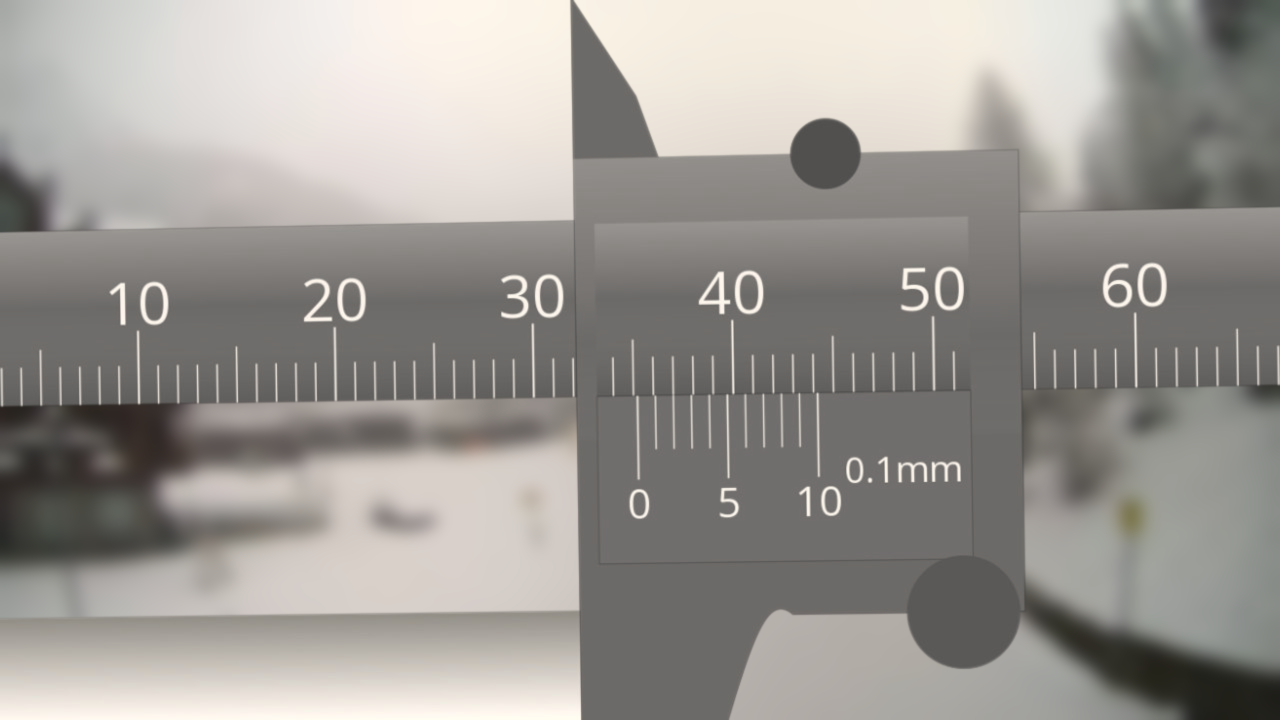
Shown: 35.2; mm
